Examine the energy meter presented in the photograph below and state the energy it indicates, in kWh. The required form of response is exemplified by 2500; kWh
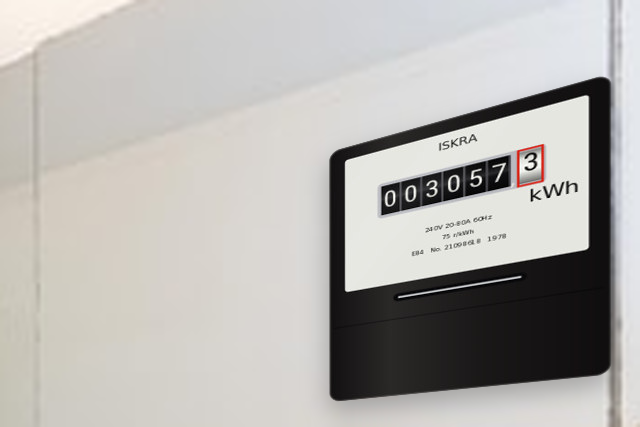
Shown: 3057.3; kWh
